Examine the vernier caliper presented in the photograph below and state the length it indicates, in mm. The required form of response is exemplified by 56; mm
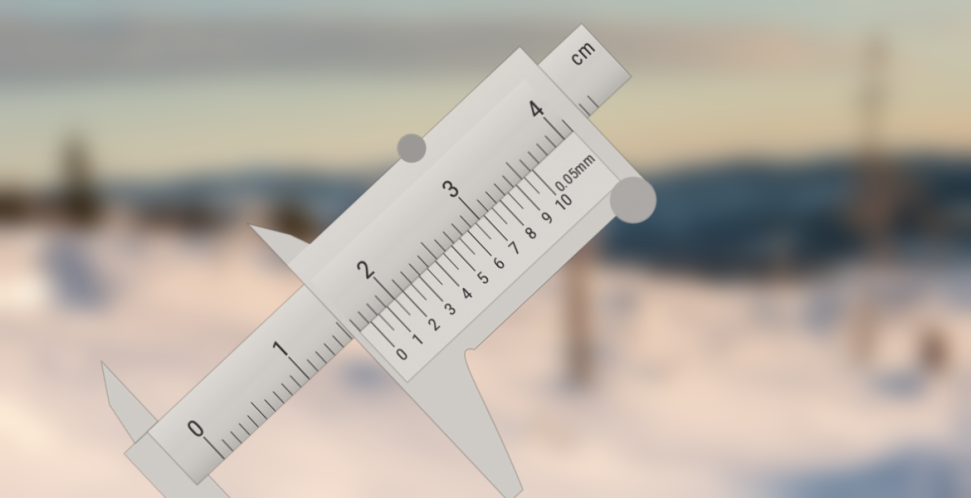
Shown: 17.2; mm
